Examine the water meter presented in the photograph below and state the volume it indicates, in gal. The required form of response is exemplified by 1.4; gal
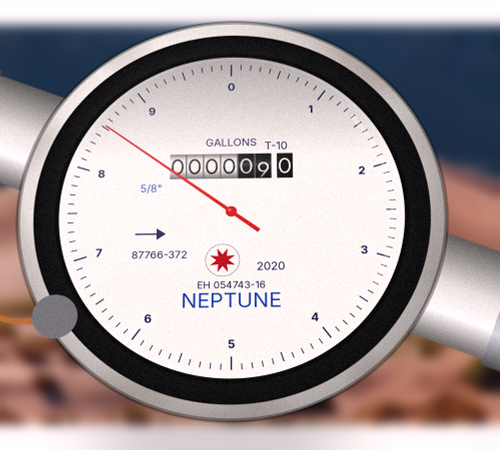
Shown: 88.5; gal
